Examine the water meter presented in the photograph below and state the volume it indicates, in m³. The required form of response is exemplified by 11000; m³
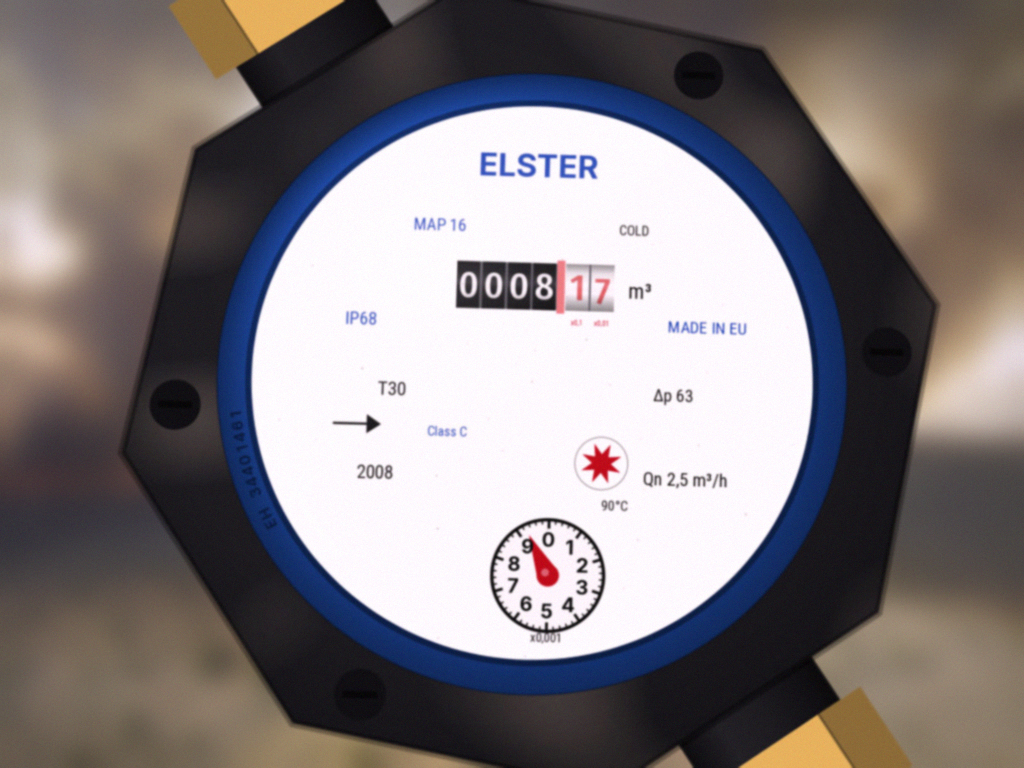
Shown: 8.169; m³
